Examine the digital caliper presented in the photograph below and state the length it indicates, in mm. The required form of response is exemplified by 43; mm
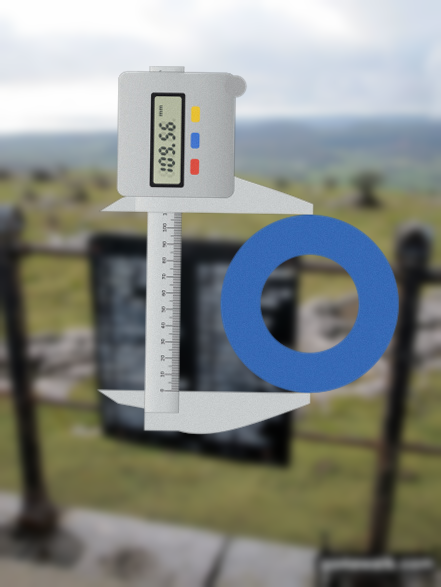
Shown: 109.56; mm
